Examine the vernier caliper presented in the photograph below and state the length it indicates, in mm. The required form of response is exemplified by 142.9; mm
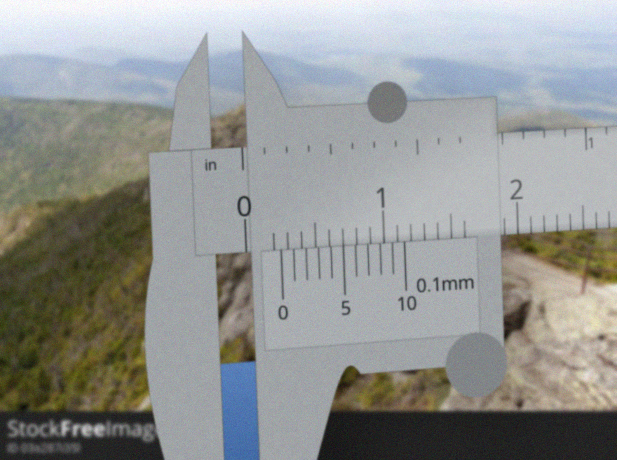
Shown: 2.5; mm
